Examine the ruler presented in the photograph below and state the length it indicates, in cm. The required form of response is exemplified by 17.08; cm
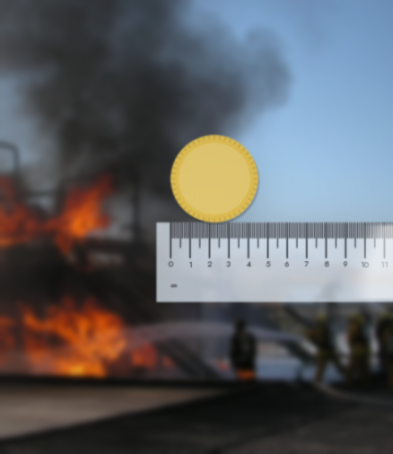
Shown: 4.5; cm
